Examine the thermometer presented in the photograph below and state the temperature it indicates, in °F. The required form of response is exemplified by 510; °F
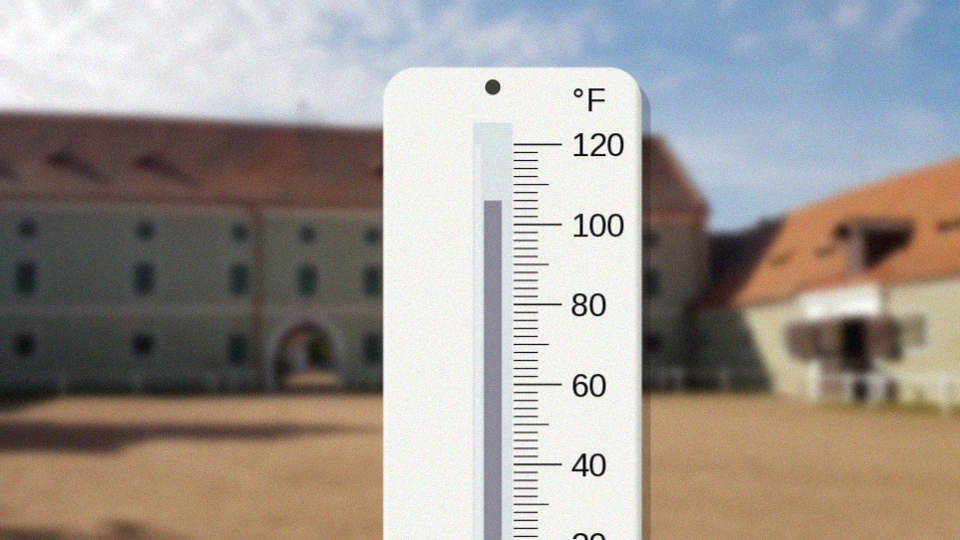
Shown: 106; °F
